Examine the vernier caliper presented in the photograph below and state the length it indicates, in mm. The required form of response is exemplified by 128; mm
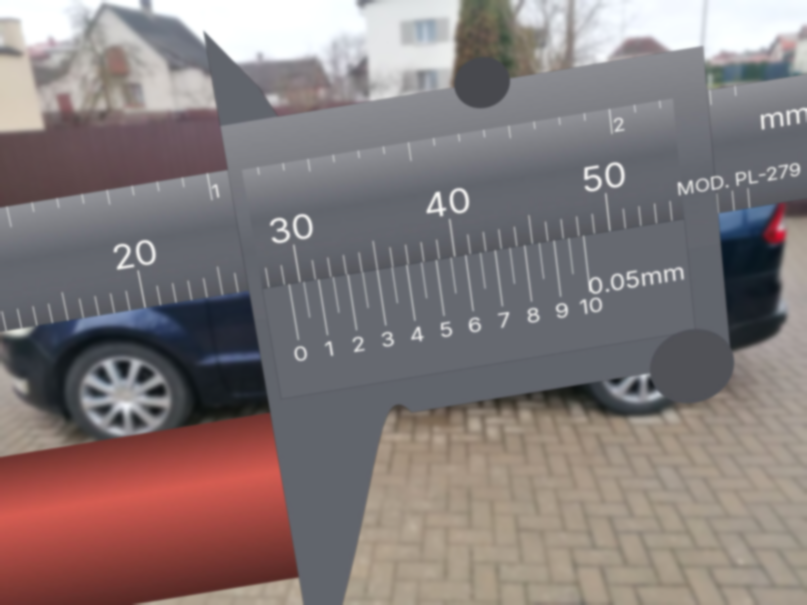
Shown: 29.3; mm
